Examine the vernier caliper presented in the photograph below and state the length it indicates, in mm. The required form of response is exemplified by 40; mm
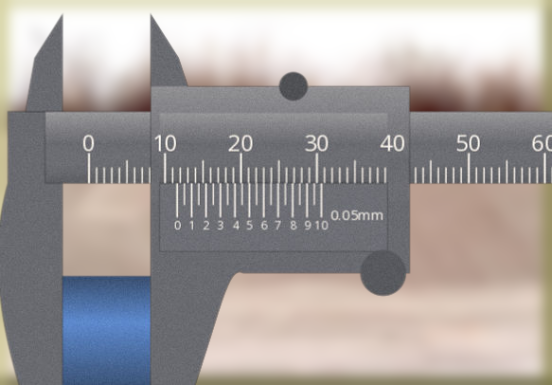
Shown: 11.6; mm
